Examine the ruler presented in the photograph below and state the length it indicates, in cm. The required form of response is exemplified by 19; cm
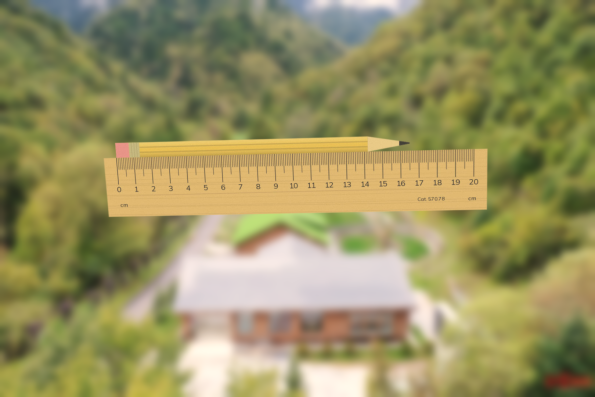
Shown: 16.5; cm
